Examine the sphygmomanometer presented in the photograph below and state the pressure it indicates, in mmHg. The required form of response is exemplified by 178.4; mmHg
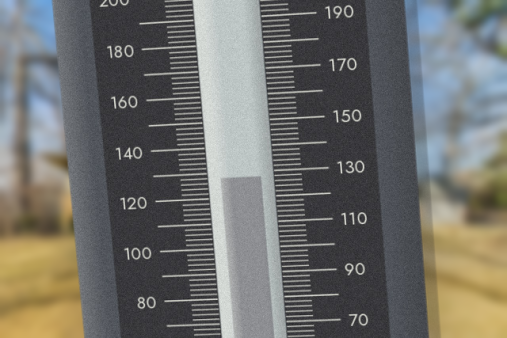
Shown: 128; mmHg
